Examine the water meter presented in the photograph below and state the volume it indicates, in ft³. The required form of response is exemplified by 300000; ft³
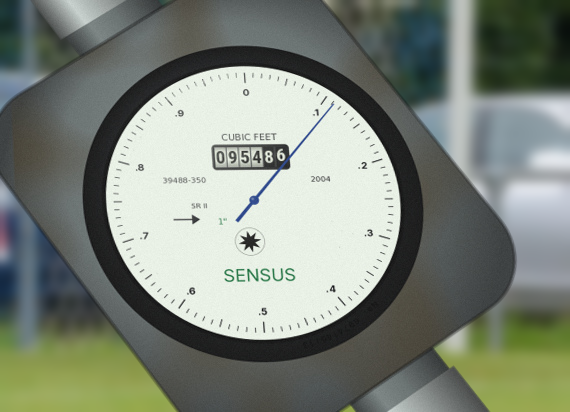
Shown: 95486.11; ft³
